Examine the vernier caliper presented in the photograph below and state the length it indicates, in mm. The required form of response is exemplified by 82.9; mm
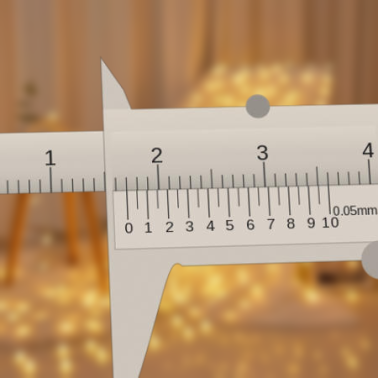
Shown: 17.0; mm
